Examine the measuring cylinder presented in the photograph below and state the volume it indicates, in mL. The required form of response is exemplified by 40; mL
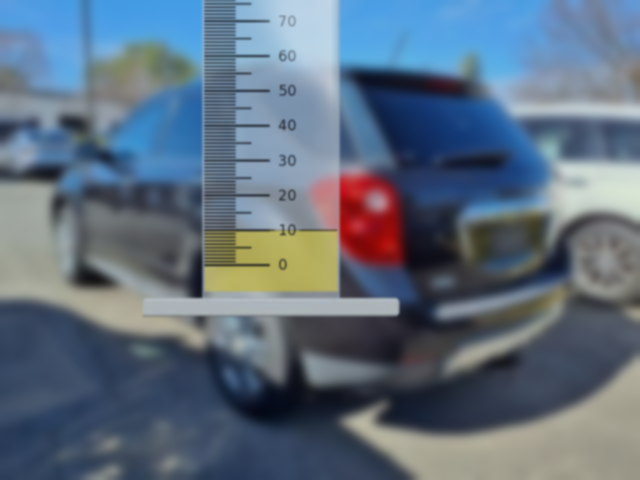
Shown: 10; mL
